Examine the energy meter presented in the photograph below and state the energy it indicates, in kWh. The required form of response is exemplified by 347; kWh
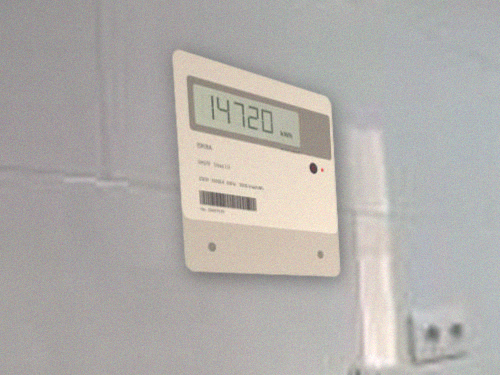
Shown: 14720; kWh
